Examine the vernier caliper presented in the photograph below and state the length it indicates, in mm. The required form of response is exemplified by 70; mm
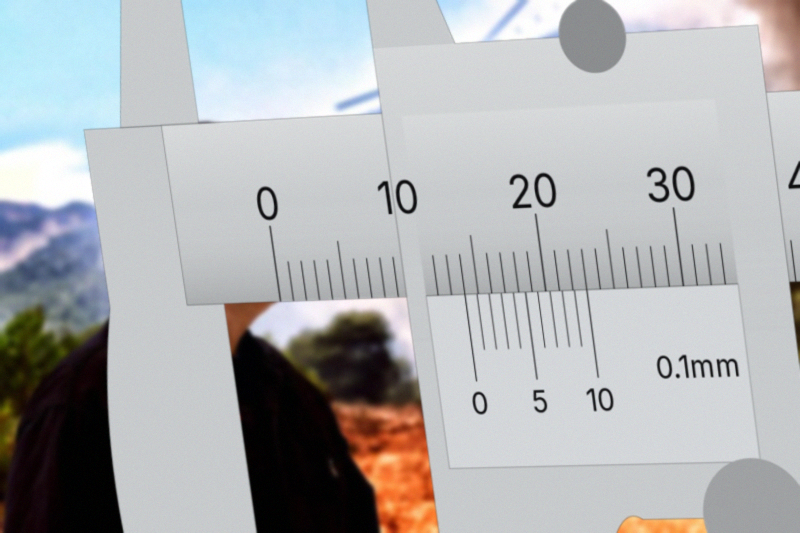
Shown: 14.0; mm
